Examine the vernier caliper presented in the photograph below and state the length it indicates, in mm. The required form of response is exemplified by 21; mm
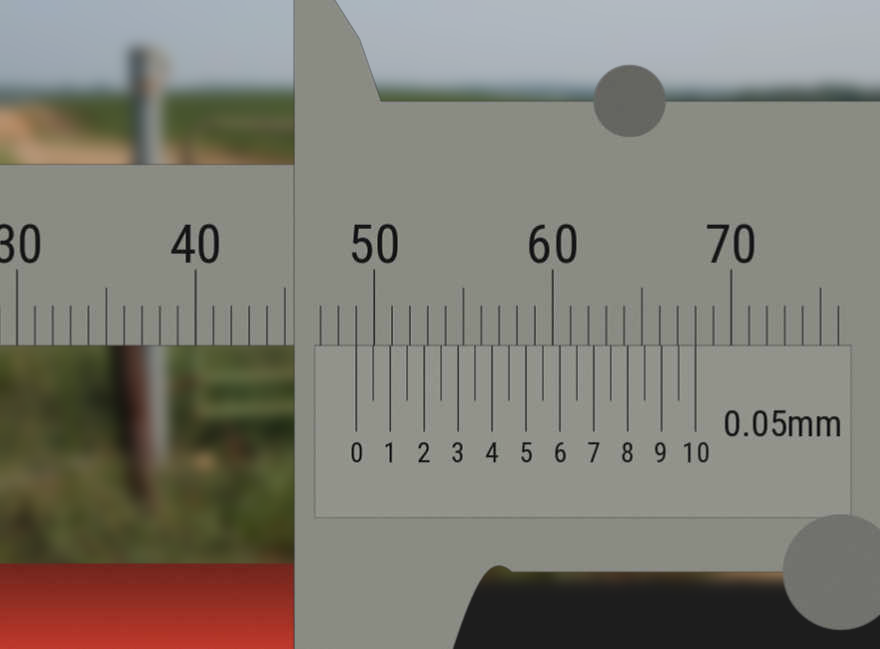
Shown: 49.0; mm
